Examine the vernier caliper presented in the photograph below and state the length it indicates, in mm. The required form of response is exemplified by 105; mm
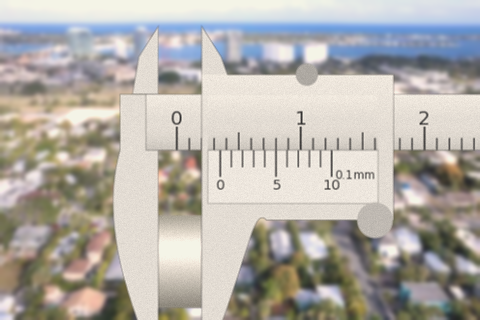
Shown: 3.5; mm
